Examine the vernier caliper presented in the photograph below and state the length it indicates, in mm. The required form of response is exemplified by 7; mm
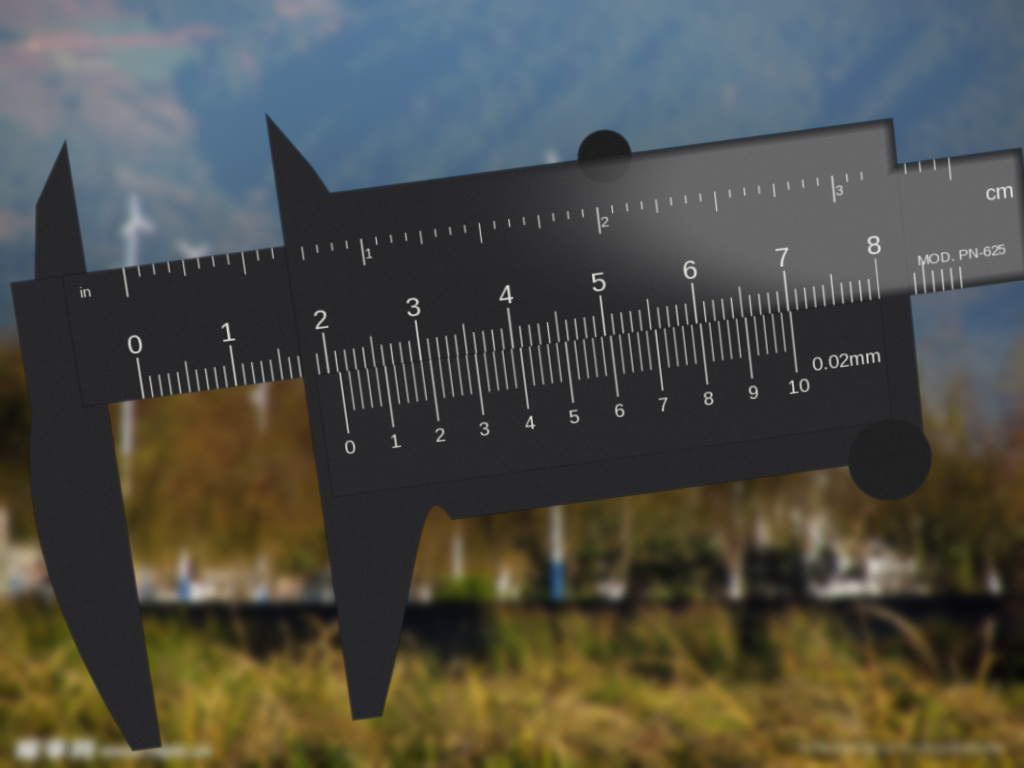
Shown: 21.2; mm
